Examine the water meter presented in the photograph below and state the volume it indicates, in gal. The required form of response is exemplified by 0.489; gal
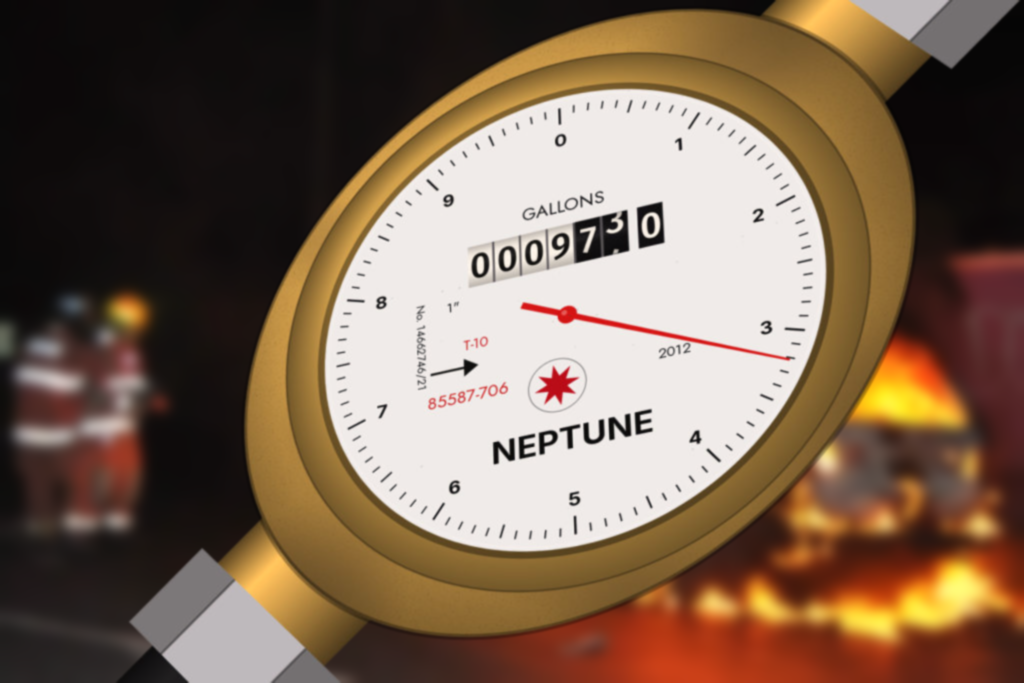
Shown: 9733.2; gal
